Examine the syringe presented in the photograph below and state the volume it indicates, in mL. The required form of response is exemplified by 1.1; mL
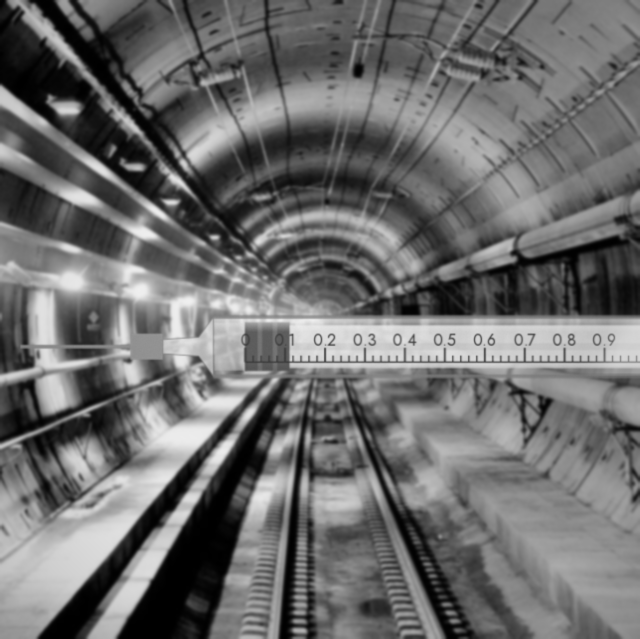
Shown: 0; mL
